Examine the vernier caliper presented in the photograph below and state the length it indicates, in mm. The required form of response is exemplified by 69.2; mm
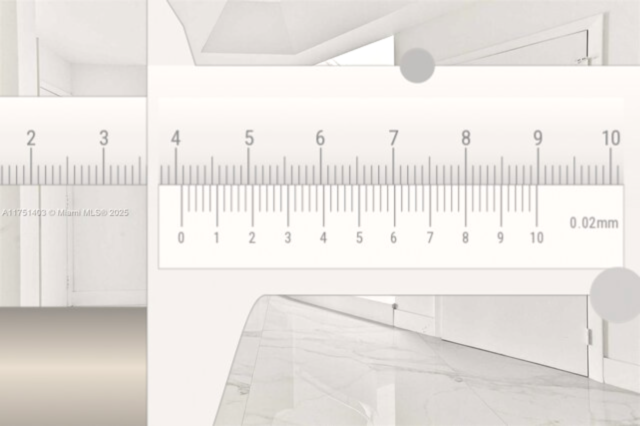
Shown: 40.8; mm
